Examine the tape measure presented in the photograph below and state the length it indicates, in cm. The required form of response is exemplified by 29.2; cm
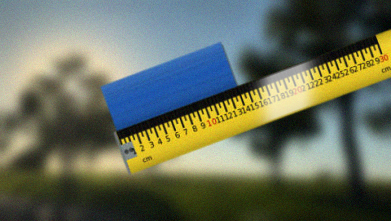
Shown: 14; cm
